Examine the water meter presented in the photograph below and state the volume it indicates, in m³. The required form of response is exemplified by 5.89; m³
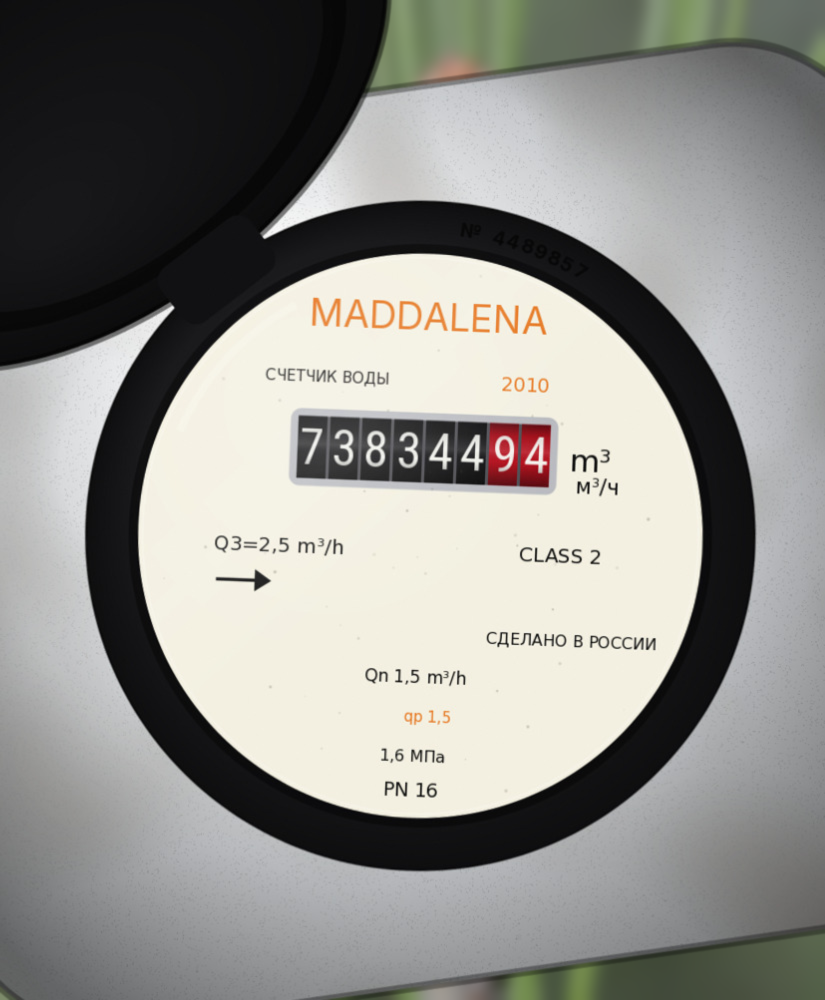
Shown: 738344.94; m³
